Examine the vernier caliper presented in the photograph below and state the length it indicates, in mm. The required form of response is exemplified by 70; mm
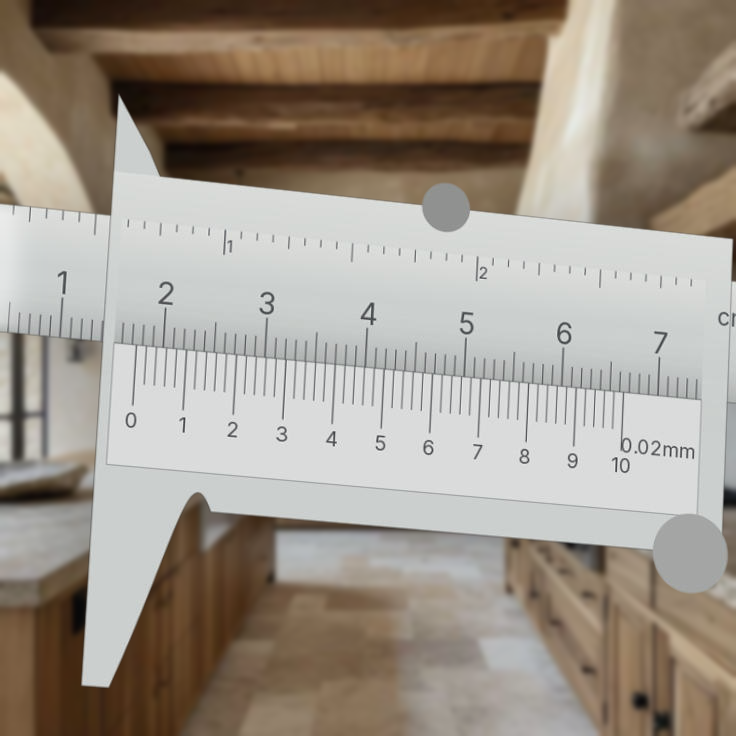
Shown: 17.4; mm
